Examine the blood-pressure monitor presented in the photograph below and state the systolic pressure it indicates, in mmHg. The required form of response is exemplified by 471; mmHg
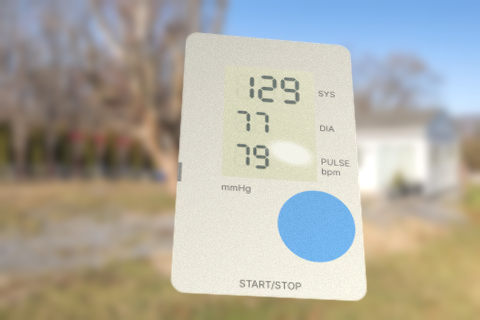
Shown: 129; mmHg
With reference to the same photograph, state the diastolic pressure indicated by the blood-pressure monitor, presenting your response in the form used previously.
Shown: 77; mmHg
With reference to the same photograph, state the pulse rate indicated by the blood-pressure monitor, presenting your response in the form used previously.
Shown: 79; bpm
